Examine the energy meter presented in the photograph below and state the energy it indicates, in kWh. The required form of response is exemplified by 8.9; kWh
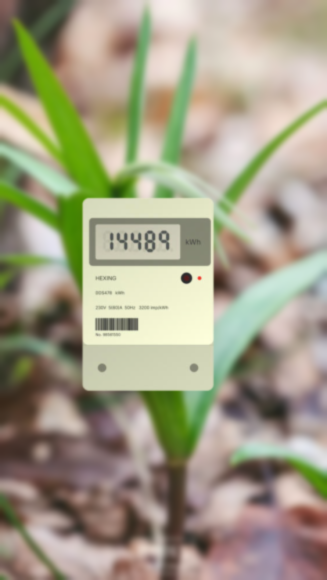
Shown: 14489; kWh
